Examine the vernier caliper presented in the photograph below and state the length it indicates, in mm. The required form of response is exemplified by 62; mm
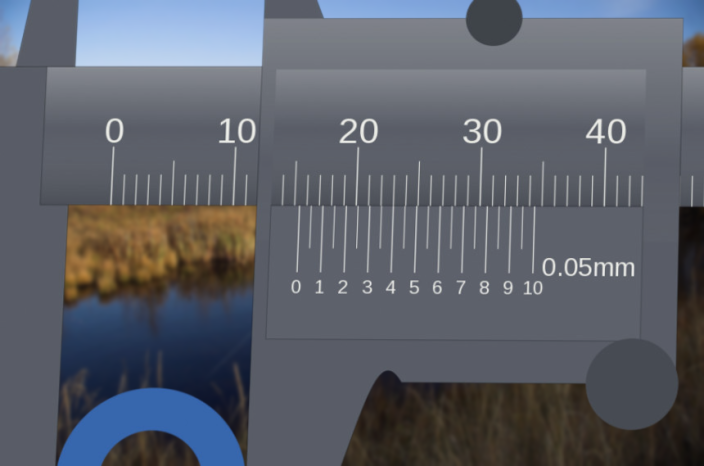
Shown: 15.4; mm
